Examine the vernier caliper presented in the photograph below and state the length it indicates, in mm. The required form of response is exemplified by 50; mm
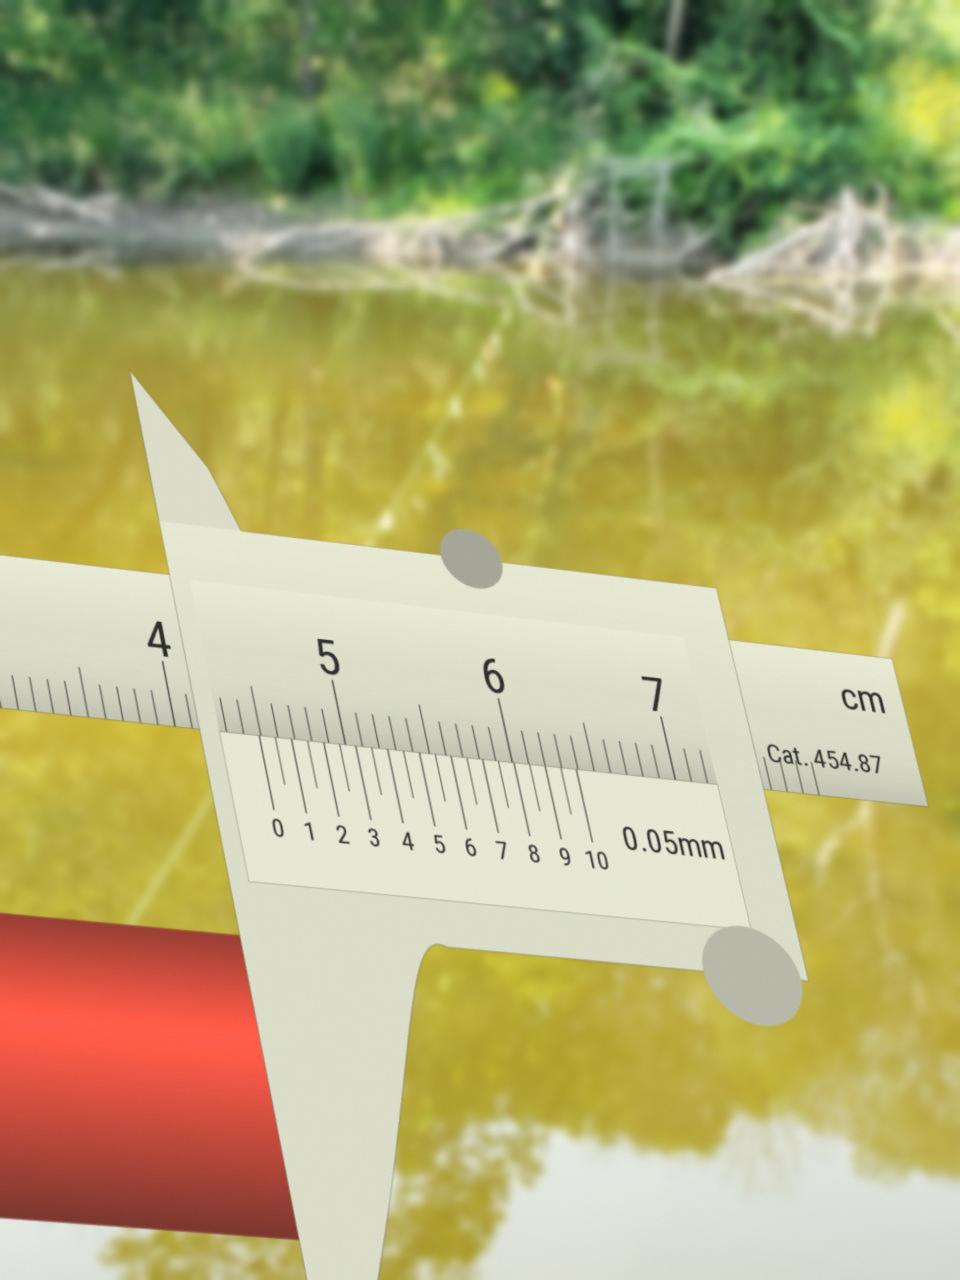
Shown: 44.9; mm
